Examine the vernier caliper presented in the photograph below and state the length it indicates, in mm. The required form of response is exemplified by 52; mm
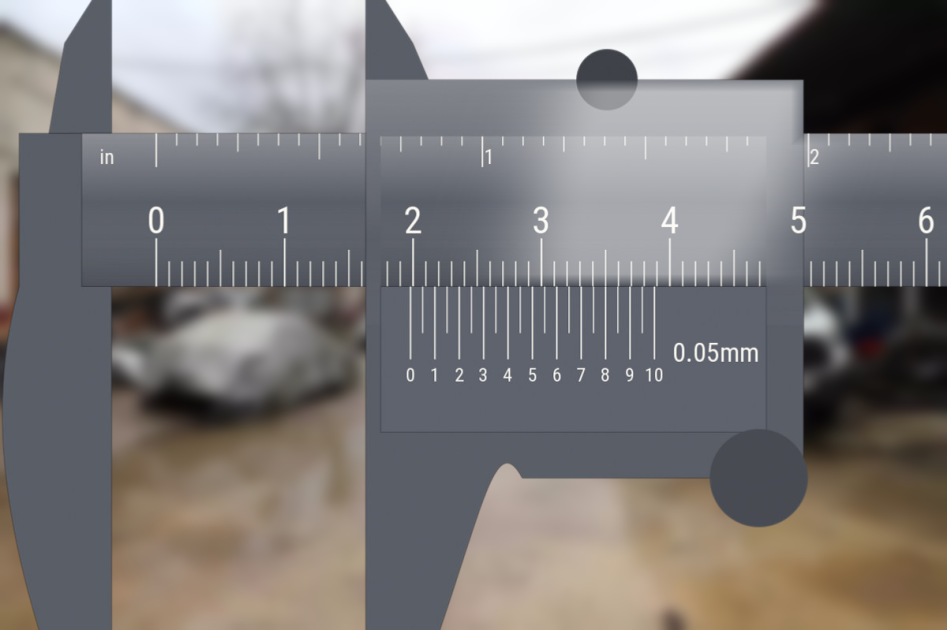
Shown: 19.8; mm
